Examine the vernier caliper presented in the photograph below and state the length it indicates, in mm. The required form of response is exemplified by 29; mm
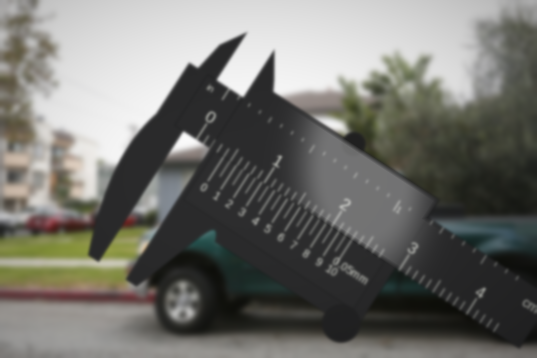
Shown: 4.0; mm
